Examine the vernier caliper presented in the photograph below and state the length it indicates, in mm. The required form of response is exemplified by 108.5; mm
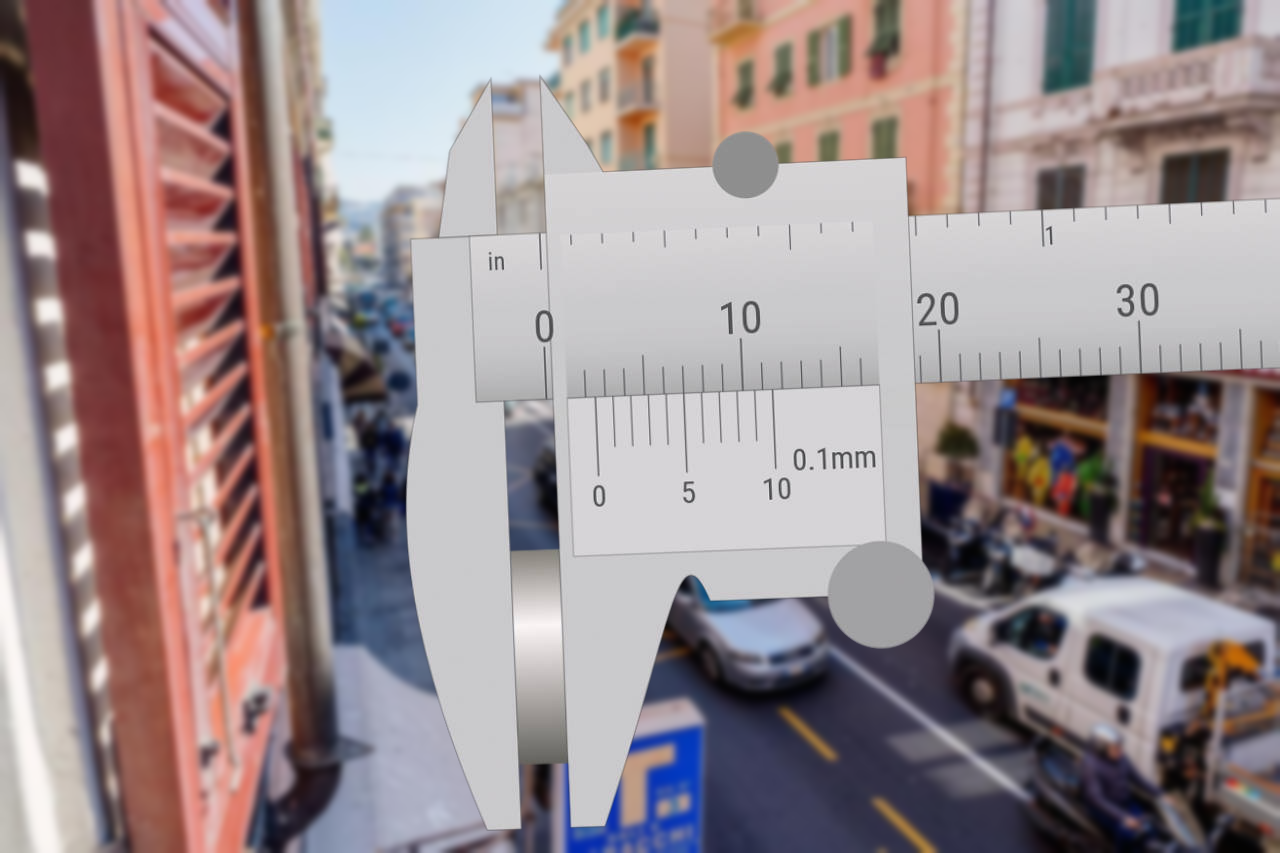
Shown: 2.5; mm
